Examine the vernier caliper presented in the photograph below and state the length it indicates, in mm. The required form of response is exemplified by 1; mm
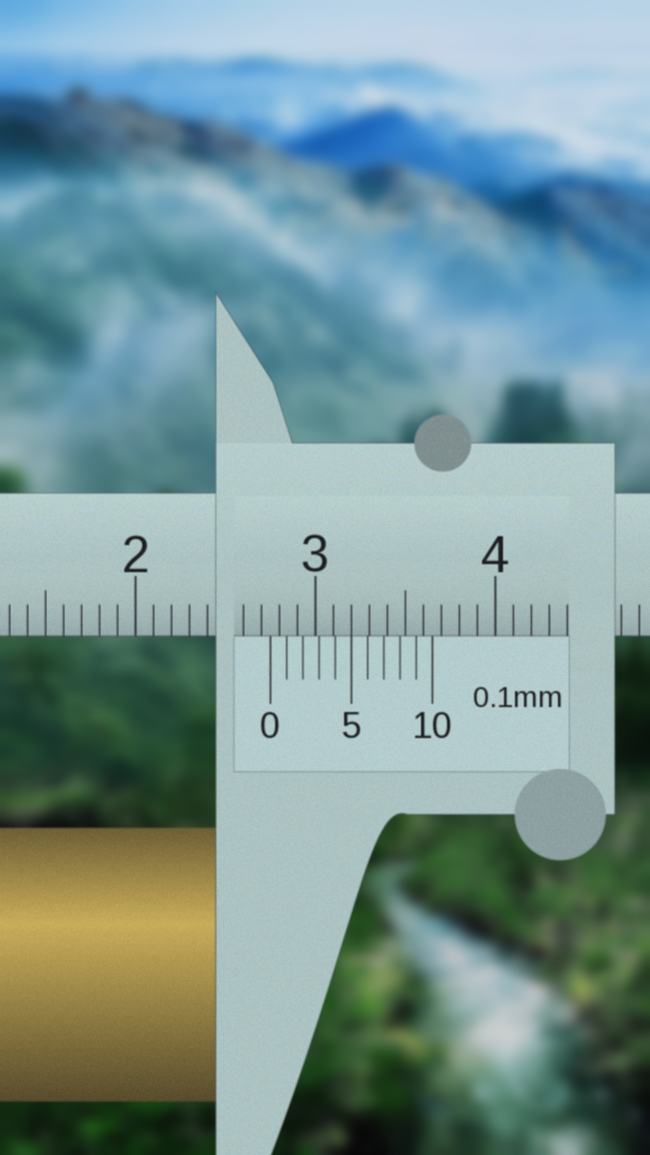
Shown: 27.5; mm
